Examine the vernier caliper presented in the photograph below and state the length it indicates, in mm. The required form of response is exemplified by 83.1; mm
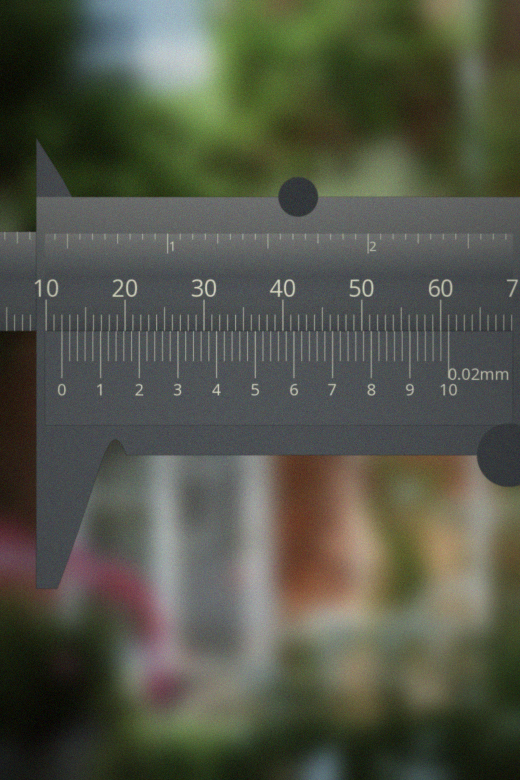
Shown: 12.0; mm
